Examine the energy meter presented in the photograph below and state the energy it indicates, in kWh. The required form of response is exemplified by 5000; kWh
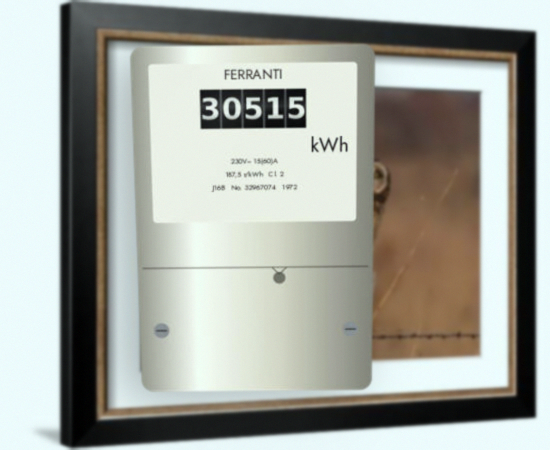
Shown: 30515; kWh
